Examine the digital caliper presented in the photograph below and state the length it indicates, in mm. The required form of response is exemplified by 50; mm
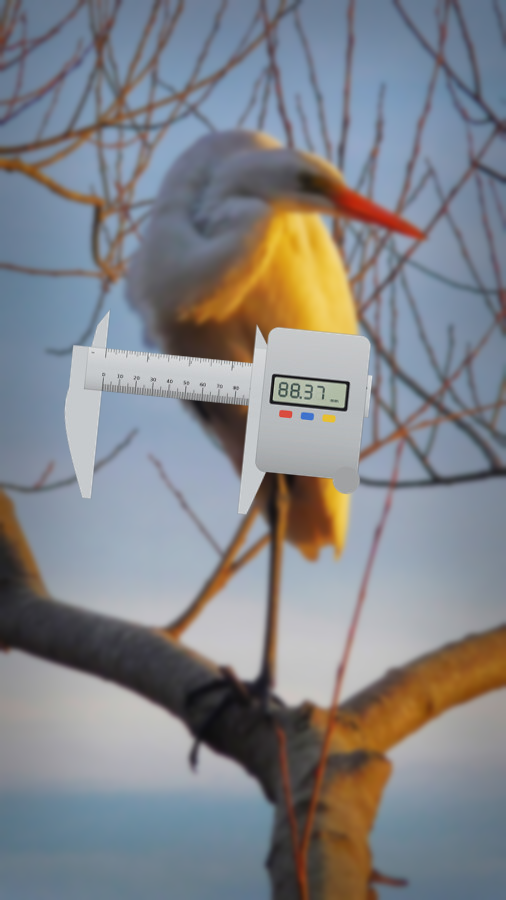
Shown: 88.37; mm
